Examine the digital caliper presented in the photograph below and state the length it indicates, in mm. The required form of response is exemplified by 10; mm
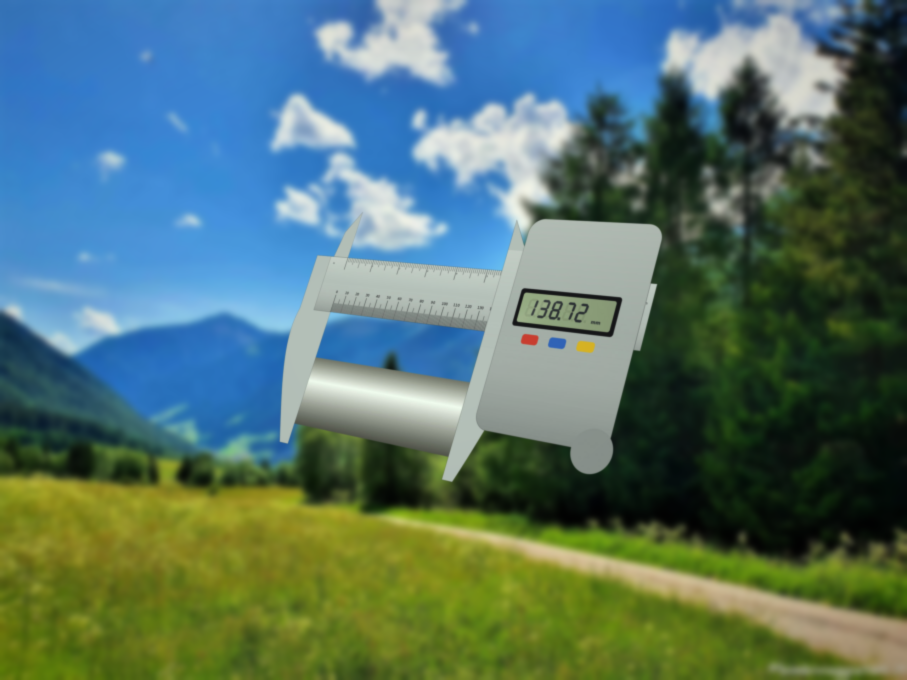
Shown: 138.72; mm
